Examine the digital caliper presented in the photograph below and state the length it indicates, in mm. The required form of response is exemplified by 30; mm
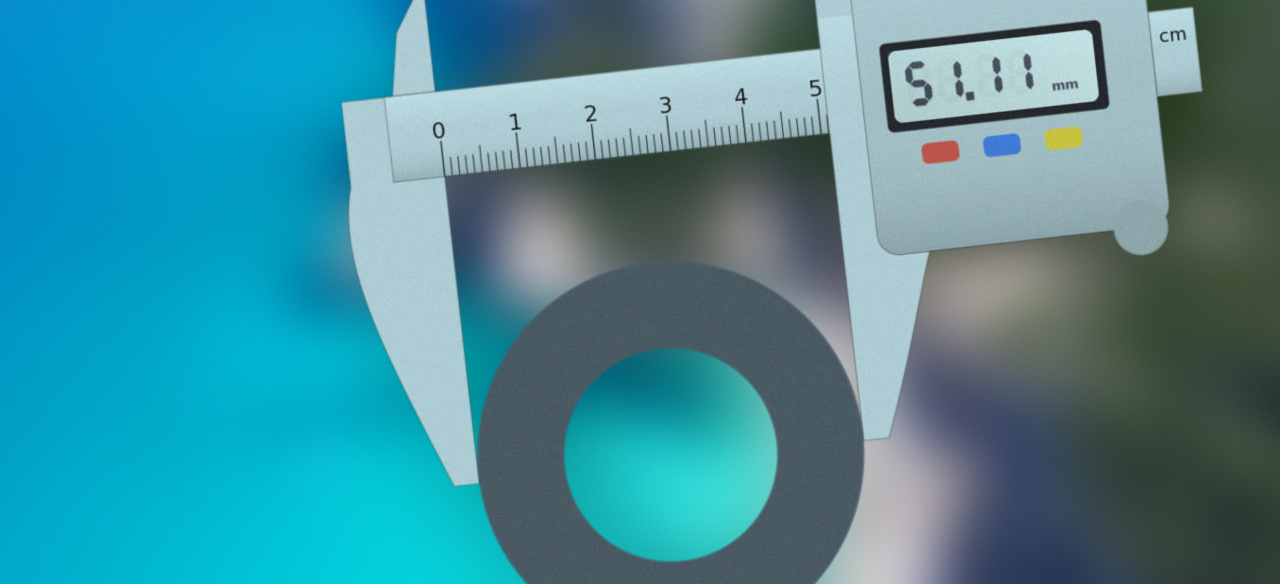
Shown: 51.11; mm
